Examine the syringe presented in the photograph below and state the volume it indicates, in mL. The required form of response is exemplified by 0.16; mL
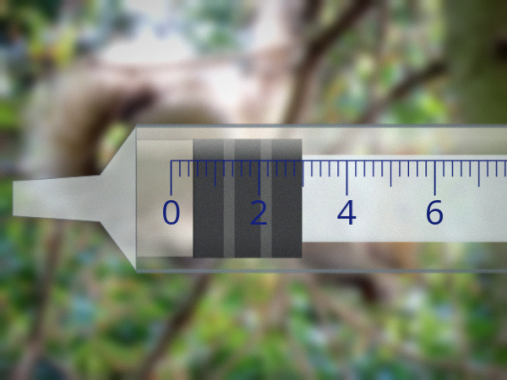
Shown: 0.5; mL
